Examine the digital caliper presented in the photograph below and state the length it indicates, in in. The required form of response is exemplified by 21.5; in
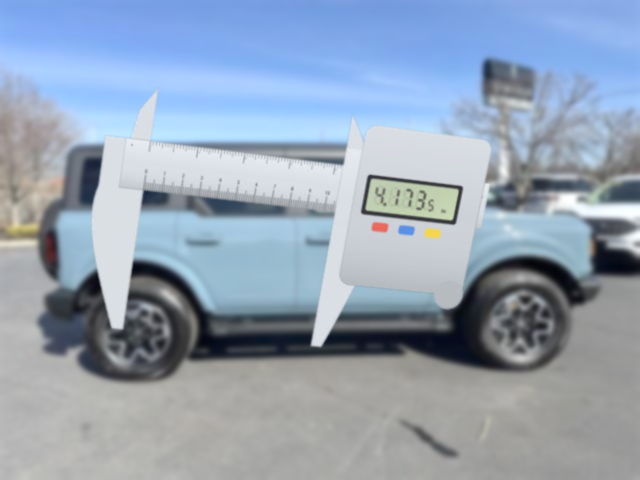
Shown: 4.1735; in
